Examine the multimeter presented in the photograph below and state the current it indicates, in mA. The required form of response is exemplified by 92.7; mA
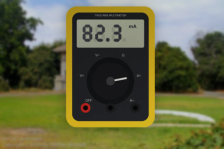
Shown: 82.3; mA
